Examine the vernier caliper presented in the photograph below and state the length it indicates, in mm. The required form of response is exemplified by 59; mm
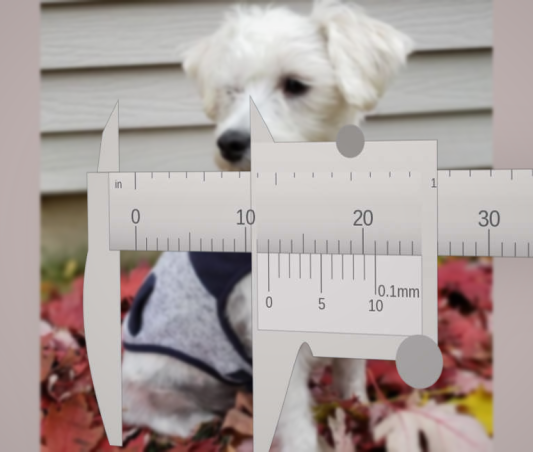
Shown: 12.0; mm
